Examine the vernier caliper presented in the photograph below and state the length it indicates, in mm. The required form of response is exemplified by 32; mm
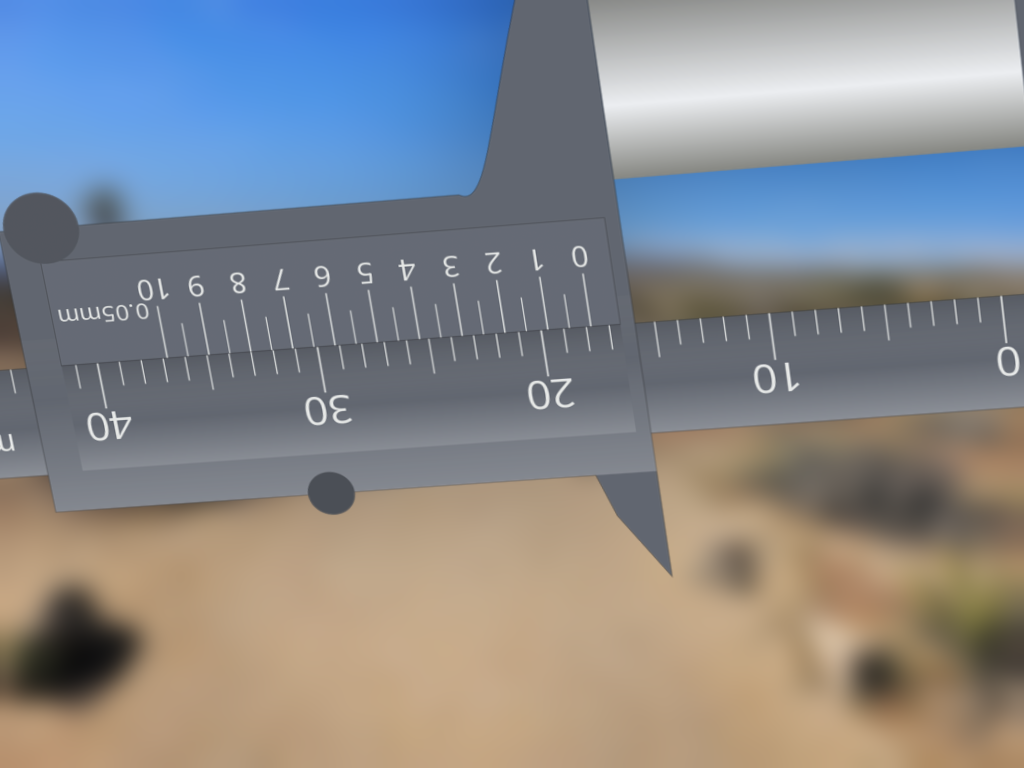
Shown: 17.8; mm
